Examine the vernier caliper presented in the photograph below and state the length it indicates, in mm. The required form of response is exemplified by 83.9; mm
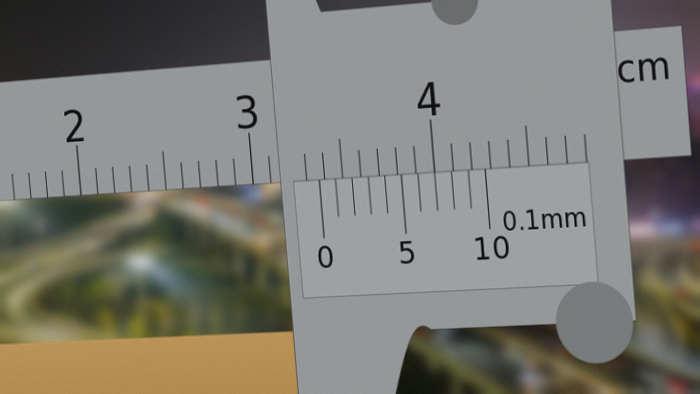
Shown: 33.7; mm
